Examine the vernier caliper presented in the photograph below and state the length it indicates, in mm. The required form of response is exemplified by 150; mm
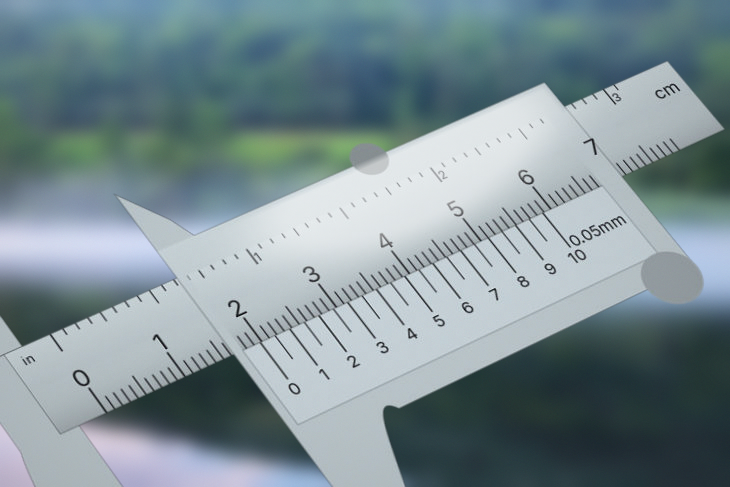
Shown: 19.8; mm
